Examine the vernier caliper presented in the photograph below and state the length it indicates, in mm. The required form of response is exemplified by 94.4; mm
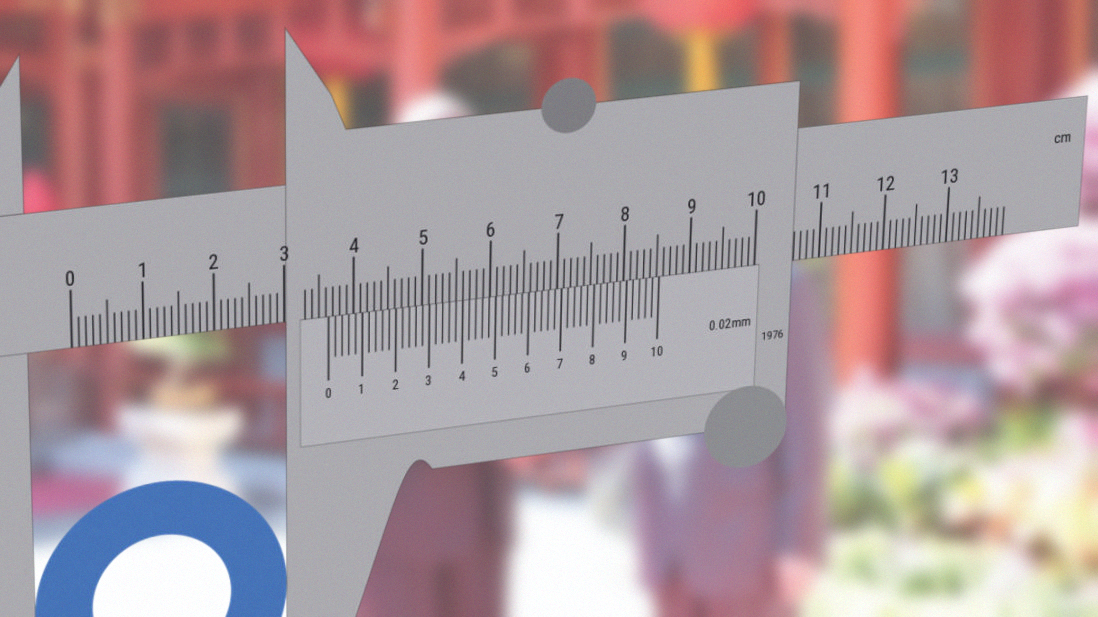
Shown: 36.4; mm
